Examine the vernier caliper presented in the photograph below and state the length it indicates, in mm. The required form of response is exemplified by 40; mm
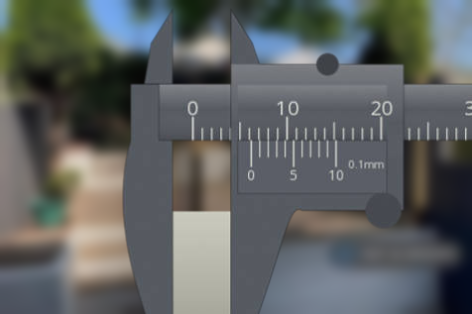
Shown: 6.2; mm
